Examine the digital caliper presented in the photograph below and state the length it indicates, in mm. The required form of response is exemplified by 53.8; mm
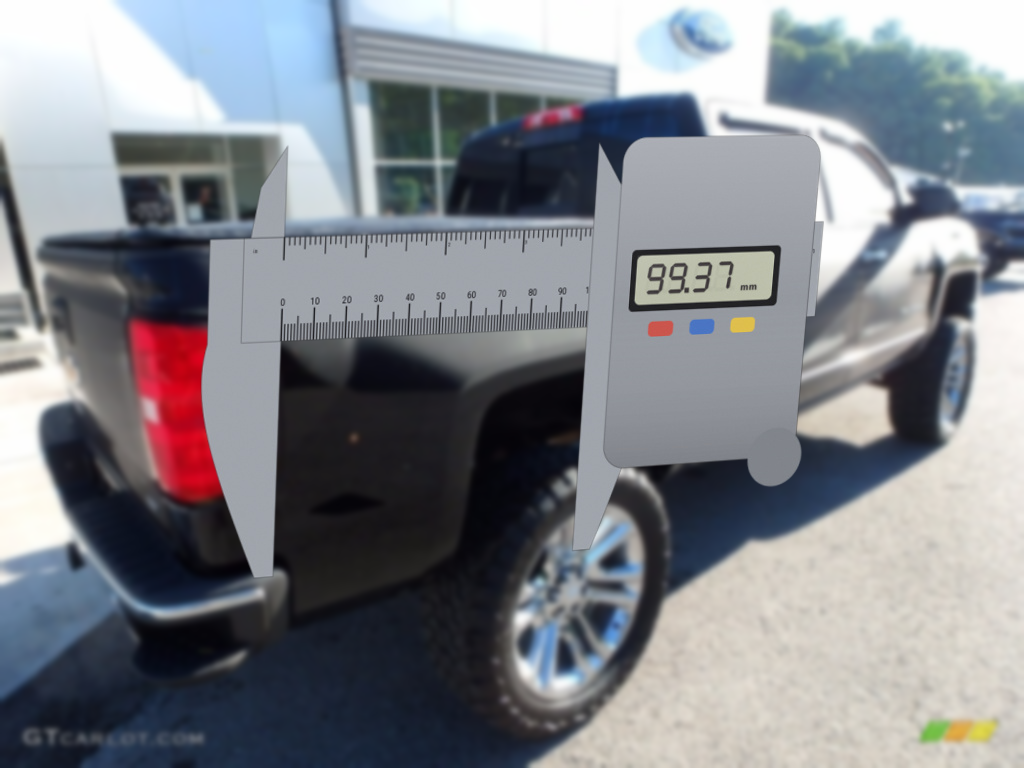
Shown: 99.37; mm
